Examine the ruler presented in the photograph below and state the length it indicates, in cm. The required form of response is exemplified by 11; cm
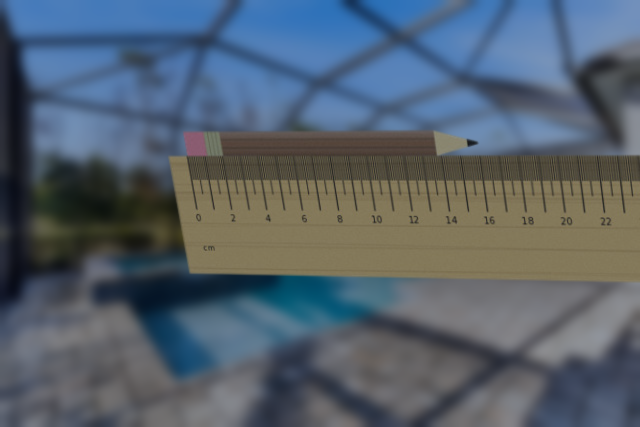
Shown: 16; cm
